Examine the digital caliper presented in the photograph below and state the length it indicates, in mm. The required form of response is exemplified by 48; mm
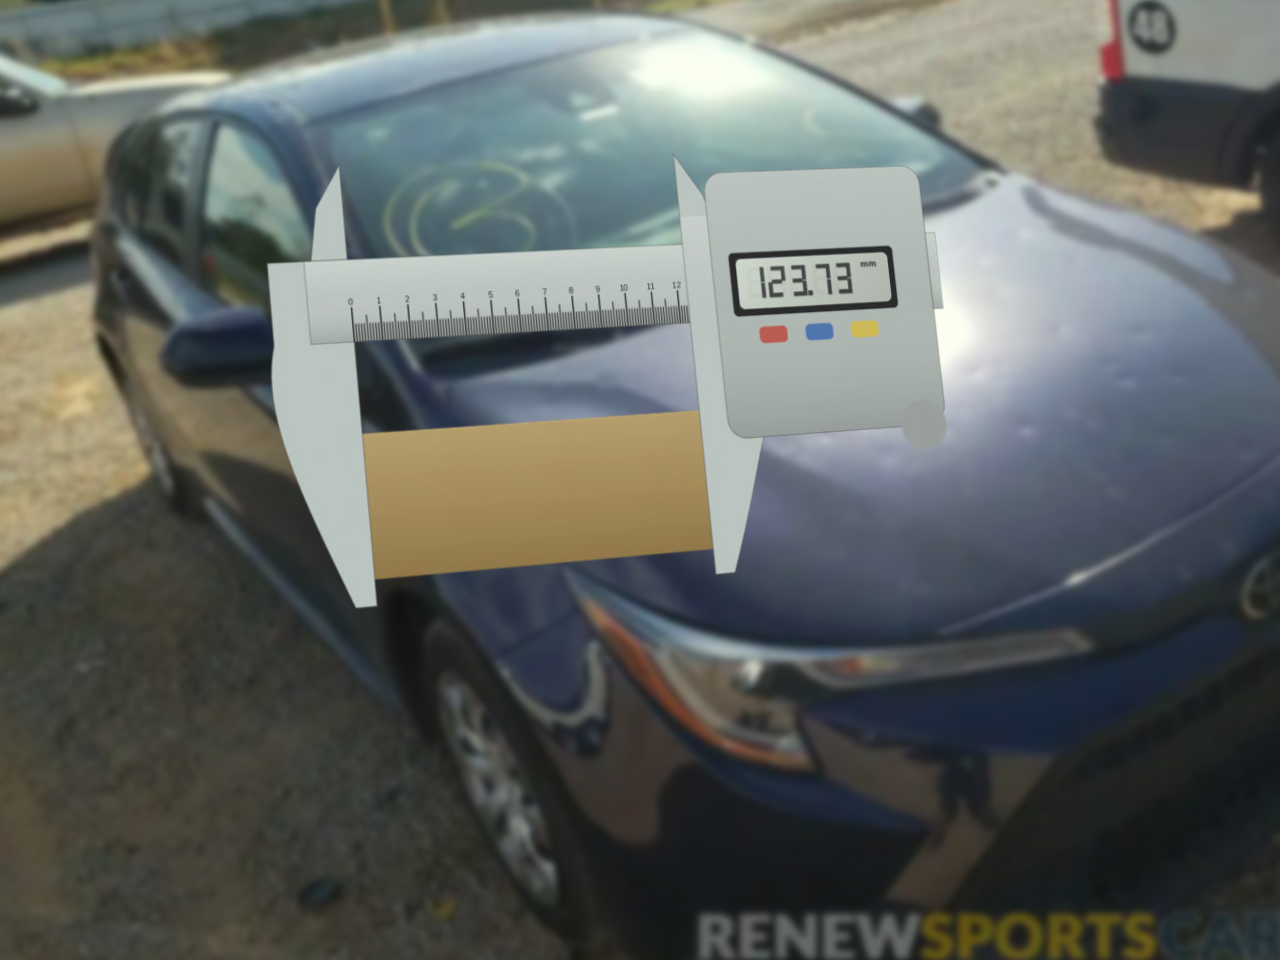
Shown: 123.73; mm
